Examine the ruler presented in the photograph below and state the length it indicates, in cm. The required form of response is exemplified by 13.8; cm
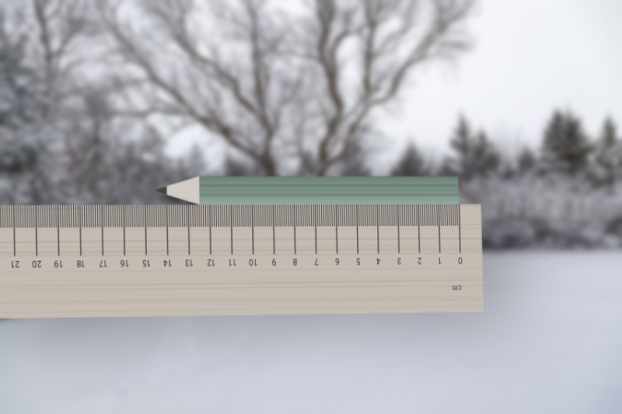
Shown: 14.5; cm
